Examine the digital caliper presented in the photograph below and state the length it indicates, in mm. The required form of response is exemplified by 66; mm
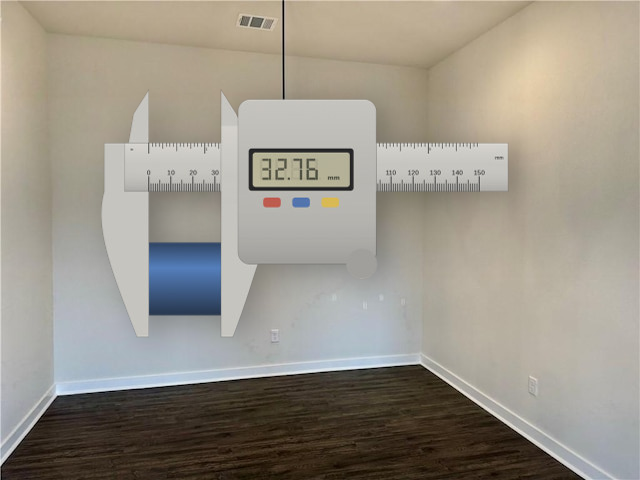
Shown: 32.76; mm
